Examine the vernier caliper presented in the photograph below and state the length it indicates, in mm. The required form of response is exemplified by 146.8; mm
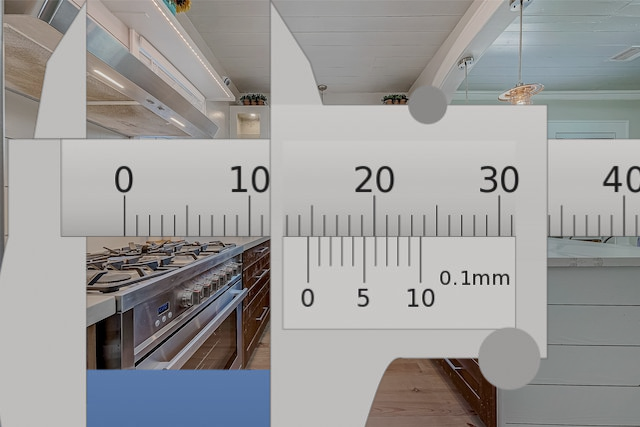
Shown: 14.7; mm
